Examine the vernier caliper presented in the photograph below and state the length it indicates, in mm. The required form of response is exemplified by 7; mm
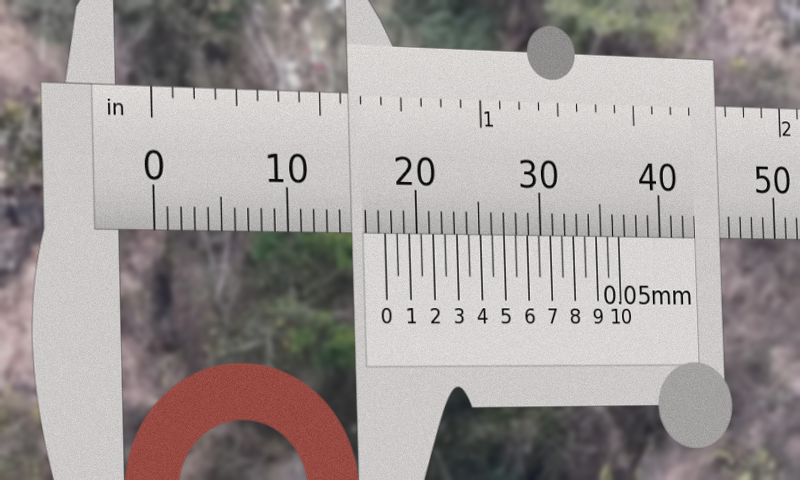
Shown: 17.5; mm
